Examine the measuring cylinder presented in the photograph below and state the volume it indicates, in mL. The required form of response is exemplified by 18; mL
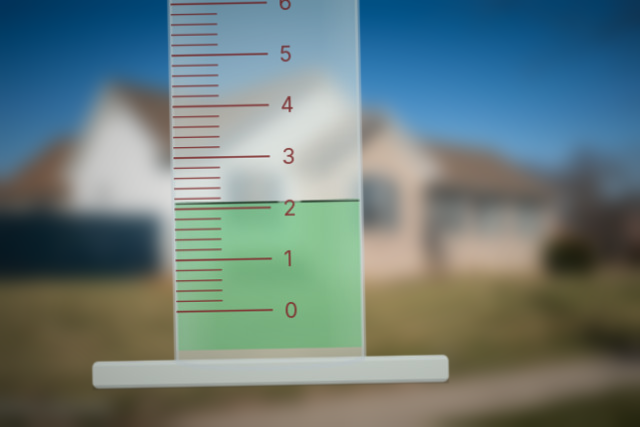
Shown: 2.1; mL
